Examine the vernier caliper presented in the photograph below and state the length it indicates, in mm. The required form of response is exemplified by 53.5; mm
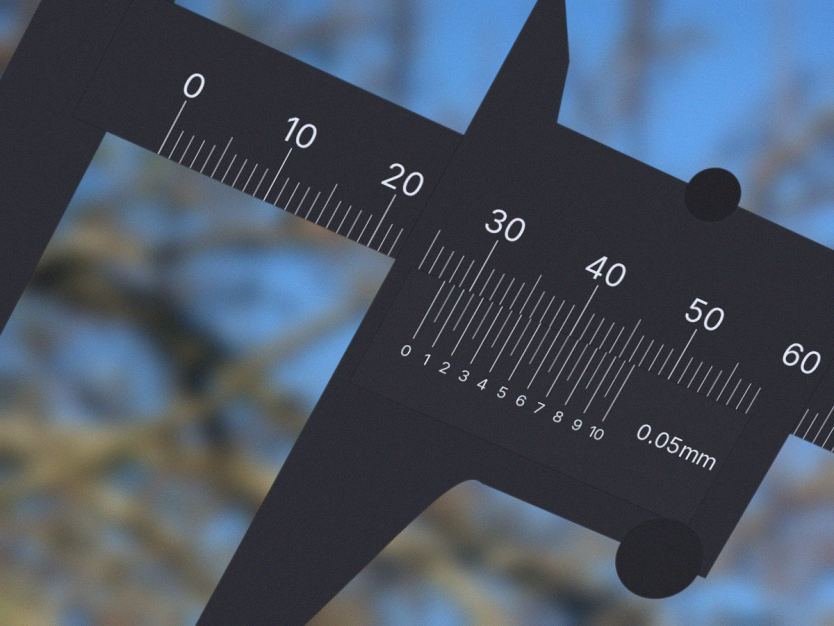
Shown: 27.6; mm
